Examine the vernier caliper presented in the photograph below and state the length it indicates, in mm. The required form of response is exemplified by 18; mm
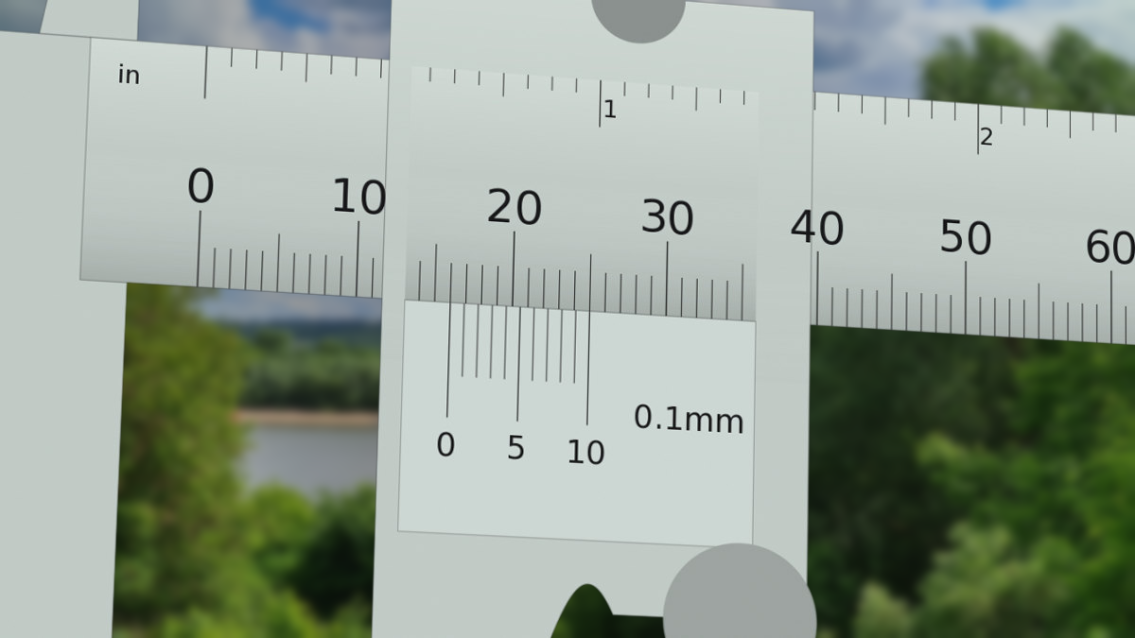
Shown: 16.0; mm
